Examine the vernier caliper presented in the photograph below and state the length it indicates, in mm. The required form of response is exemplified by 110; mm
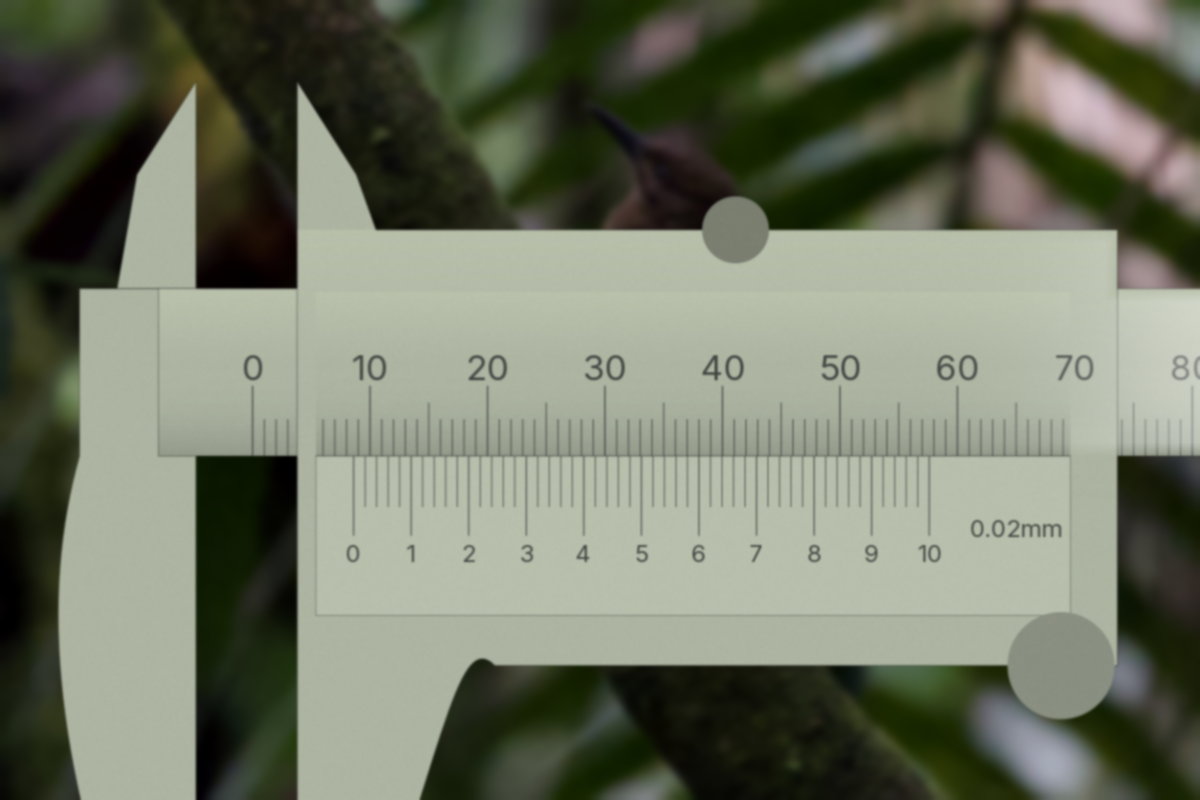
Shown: 8.6; mm
